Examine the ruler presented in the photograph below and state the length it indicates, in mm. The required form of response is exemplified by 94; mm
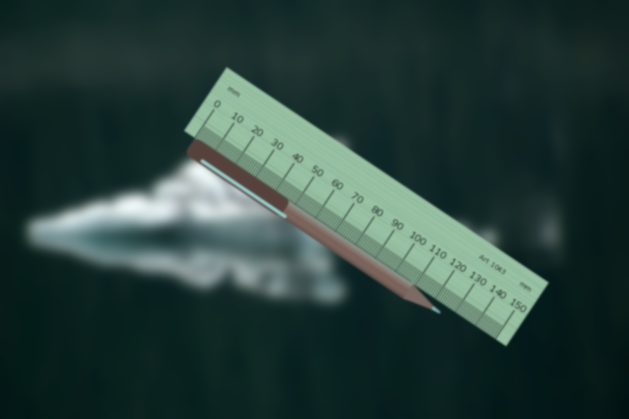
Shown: 125; mm
